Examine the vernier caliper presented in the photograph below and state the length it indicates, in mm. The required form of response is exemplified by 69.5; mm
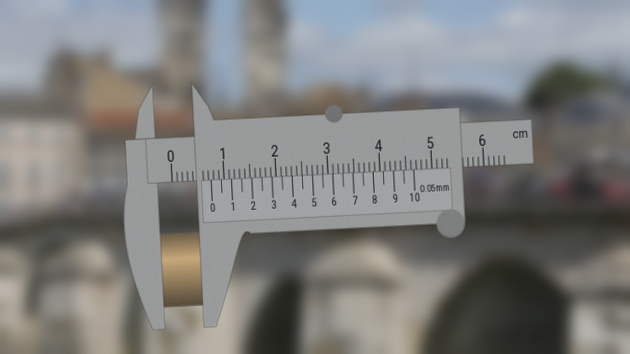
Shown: 7.5; mm
